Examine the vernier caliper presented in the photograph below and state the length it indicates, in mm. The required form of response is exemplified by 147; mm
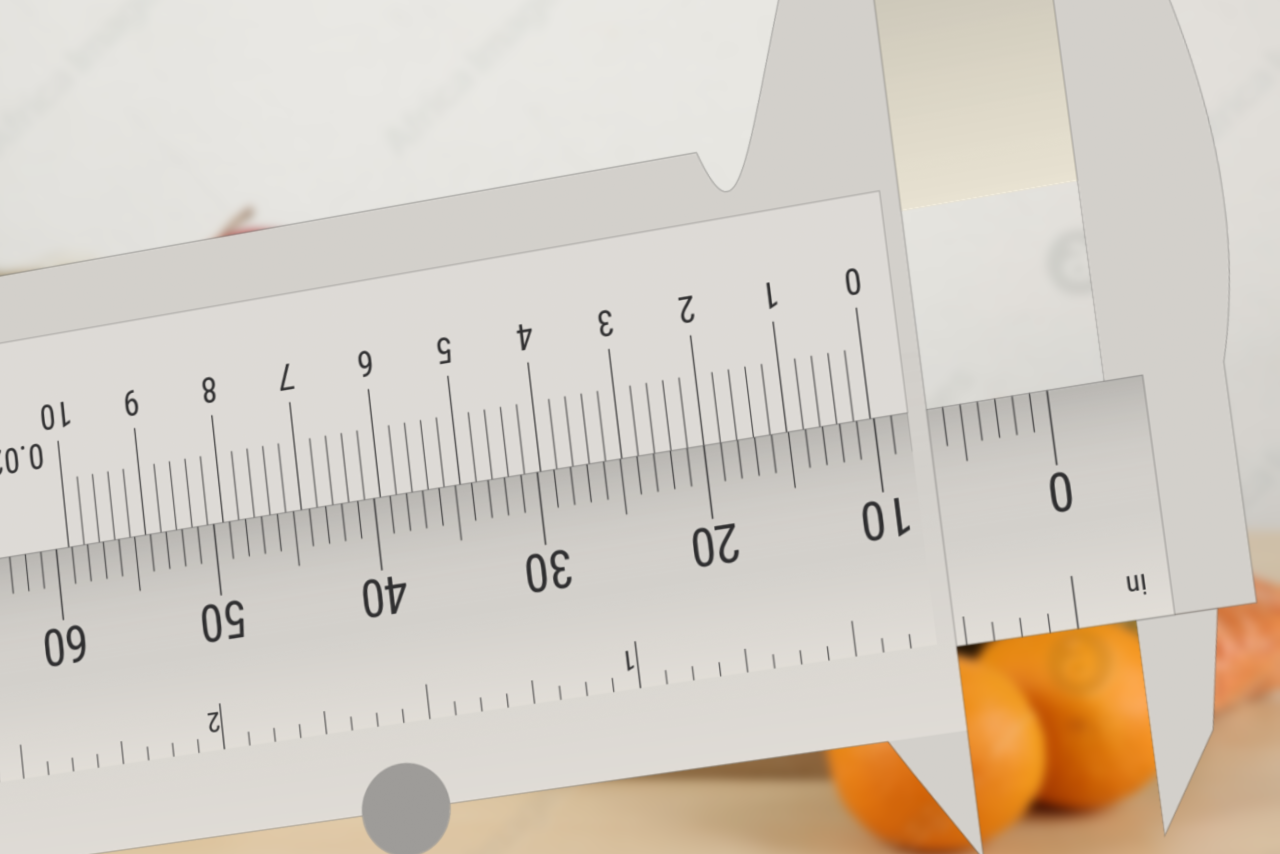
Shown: 10.2; mm
